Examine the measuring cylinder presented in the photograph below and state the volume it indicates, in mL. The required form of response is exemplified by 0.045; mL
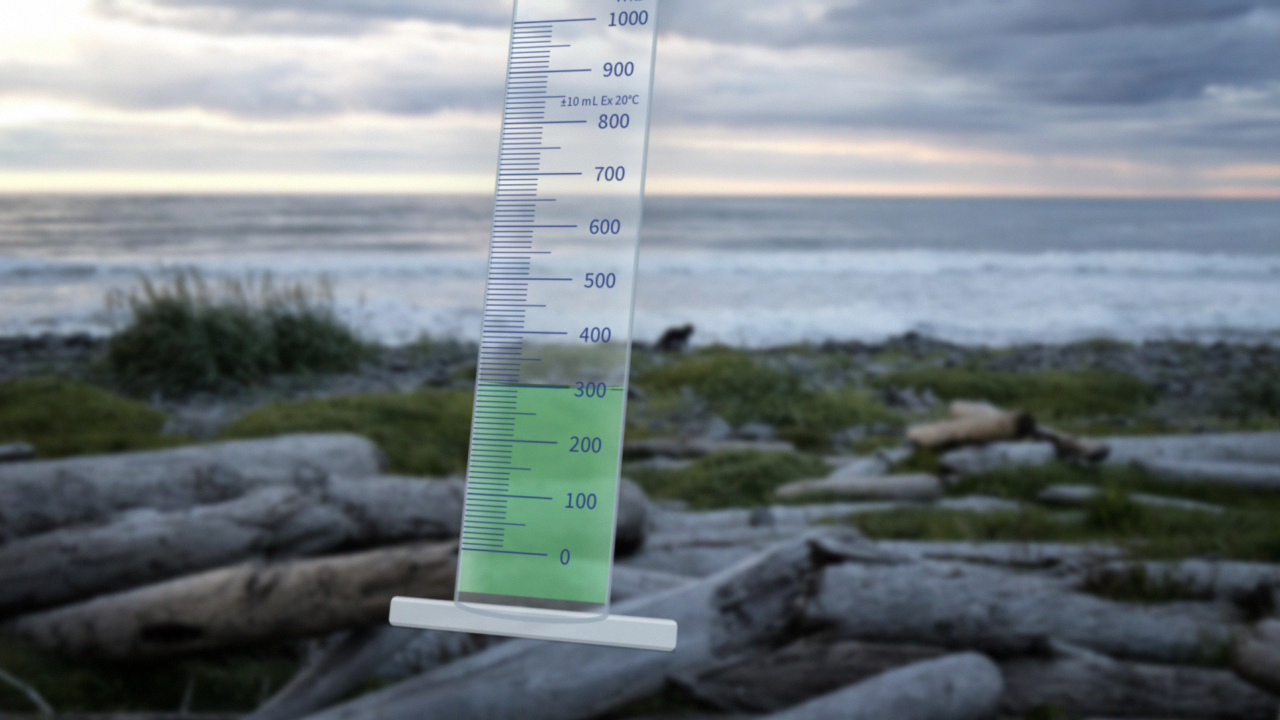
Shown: 300; mL
